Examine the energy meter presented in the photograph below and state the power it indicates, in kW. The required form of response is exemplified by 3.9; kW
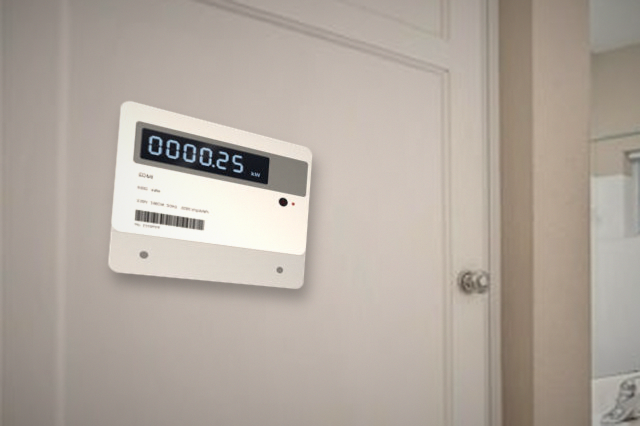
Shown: 0.25; kW
